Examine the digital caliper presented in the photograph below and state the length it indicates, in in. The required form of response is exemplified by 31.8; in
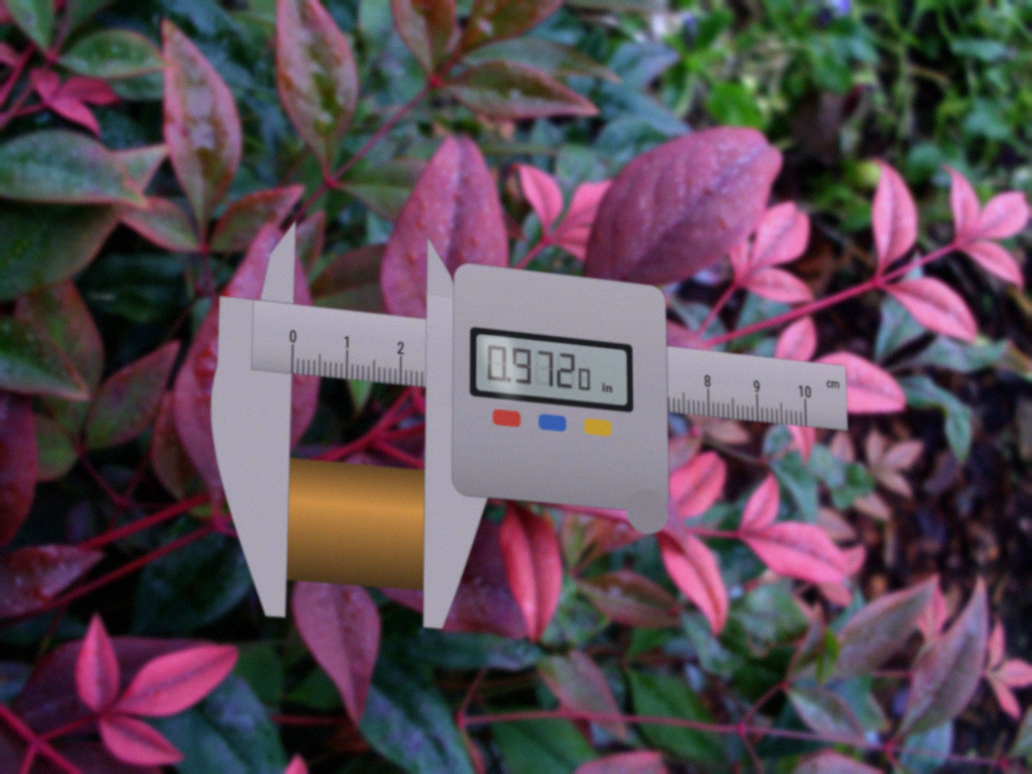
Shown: 0.9720; in
